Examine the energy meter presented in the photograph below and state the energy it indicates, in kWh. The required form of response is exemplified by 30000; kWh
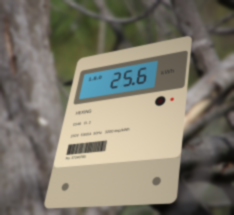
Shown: 25.6; kWh
